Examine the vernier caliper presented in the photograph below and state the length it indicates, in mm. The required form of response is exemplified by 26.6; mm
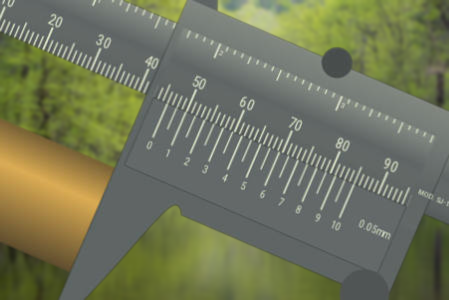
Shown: 46.0; mm
